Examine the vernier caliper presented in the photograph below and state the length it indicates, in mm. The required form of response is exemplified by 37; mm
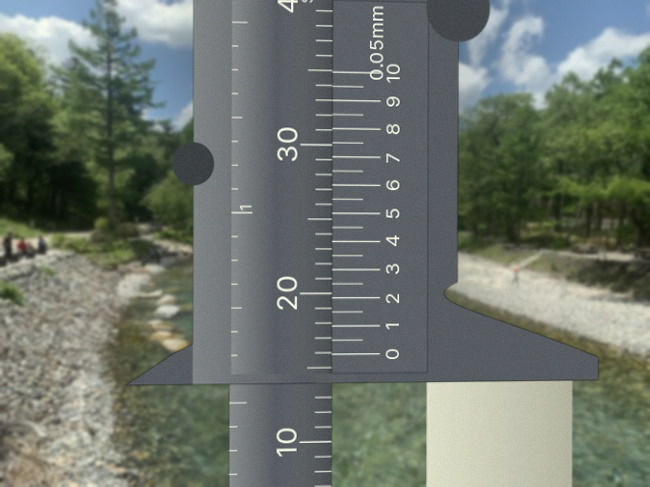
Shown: 15.9; mm
